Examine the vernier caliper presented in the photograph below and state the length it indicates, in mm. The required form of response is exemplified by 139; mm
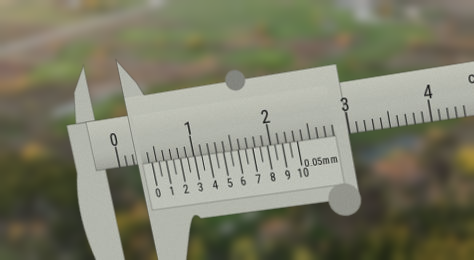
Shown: 4.4; mm
